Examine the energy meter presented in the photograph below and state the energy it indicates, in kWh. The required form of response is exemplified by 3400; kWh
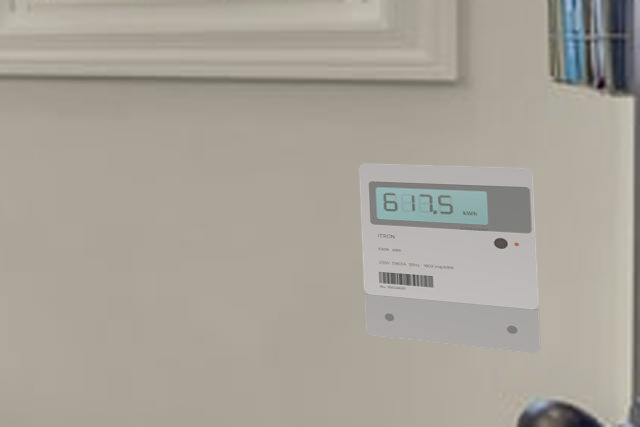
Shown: 617.5; kWh
